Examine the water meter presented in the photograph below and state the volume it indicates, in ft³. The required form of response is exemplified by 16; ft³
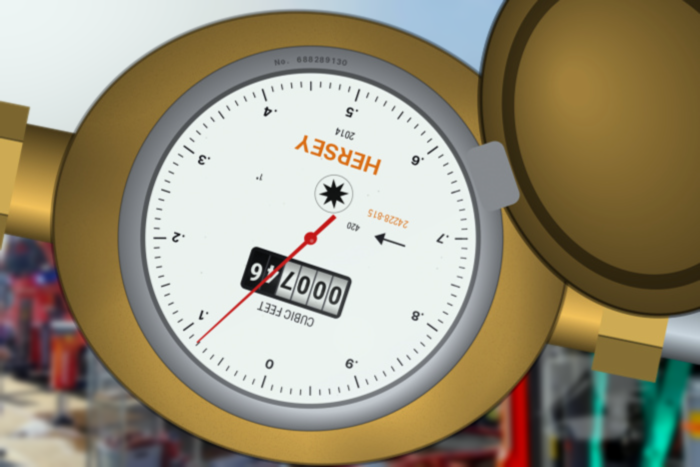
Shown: 746.08; ft³
